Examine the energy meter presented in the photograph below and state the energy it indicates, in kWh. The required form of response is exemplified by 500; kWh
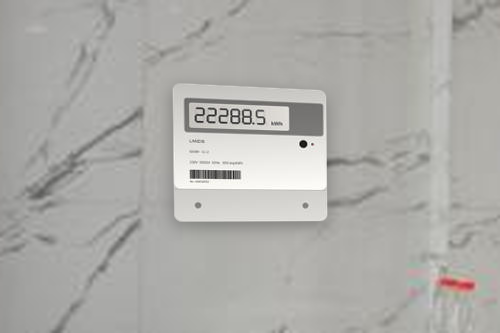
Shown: 22288.5; kWh
